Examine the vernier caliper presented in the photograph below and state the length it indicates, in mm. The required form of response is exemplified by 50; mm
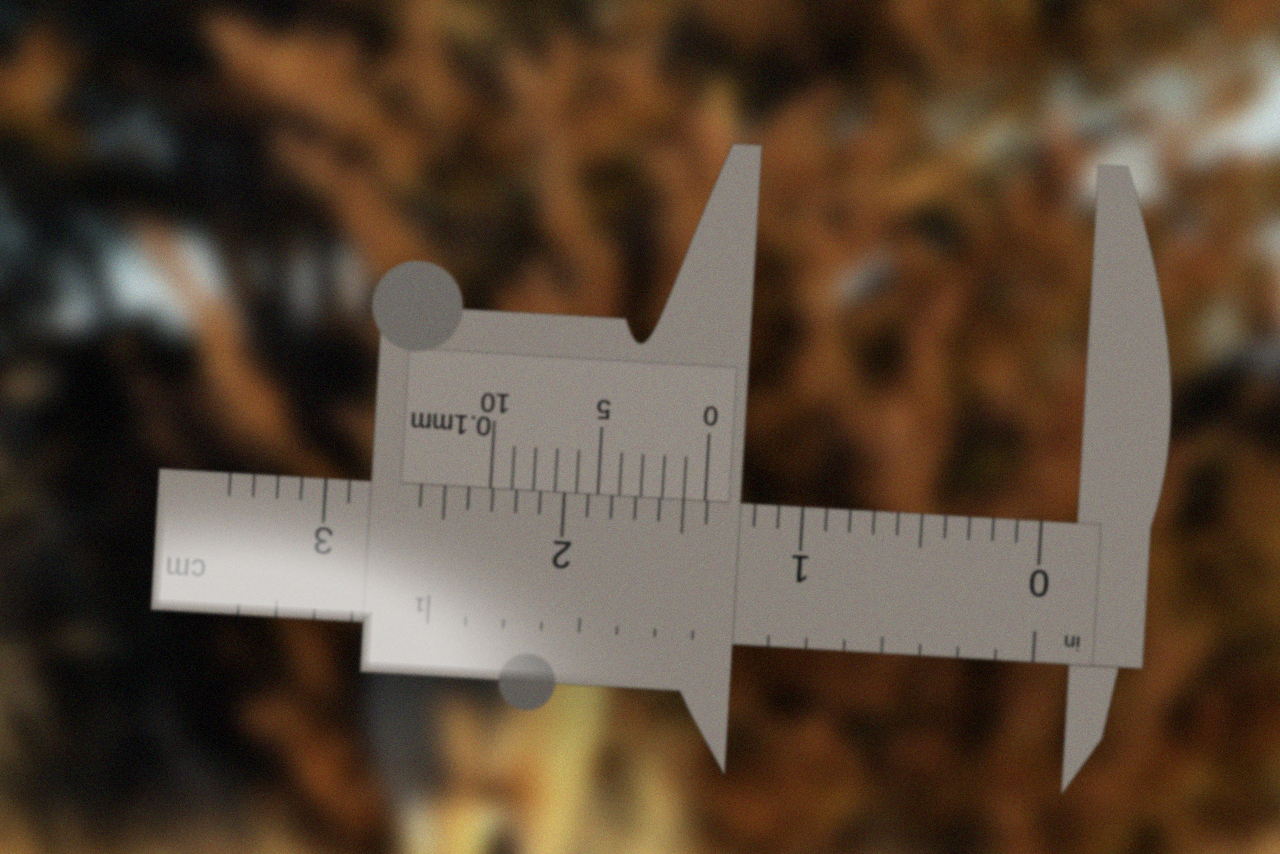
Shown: 14.1; mm
